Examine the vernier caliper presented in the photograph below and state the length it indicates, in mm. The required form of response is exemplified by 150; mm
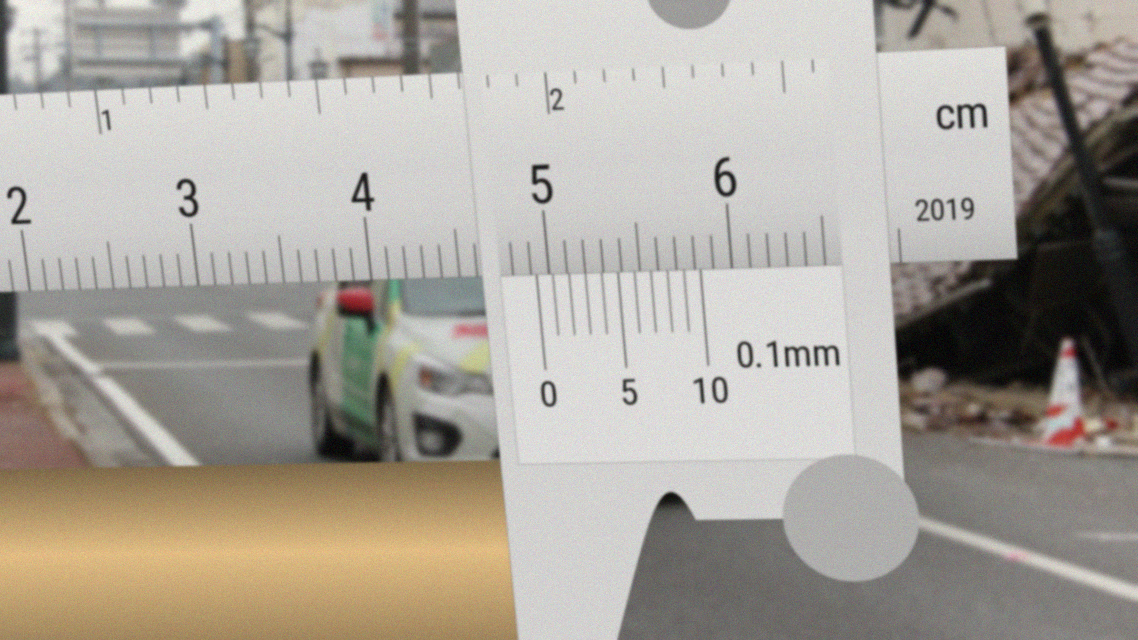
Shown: 49.3; mm
